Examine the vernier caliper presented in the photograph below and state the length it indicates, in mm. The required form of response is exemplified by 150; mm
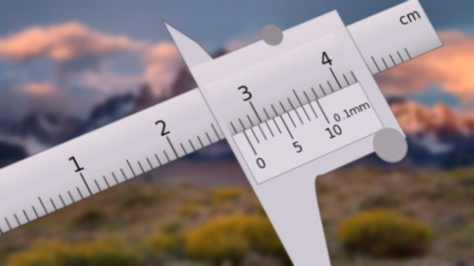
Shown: 27.8; mm
